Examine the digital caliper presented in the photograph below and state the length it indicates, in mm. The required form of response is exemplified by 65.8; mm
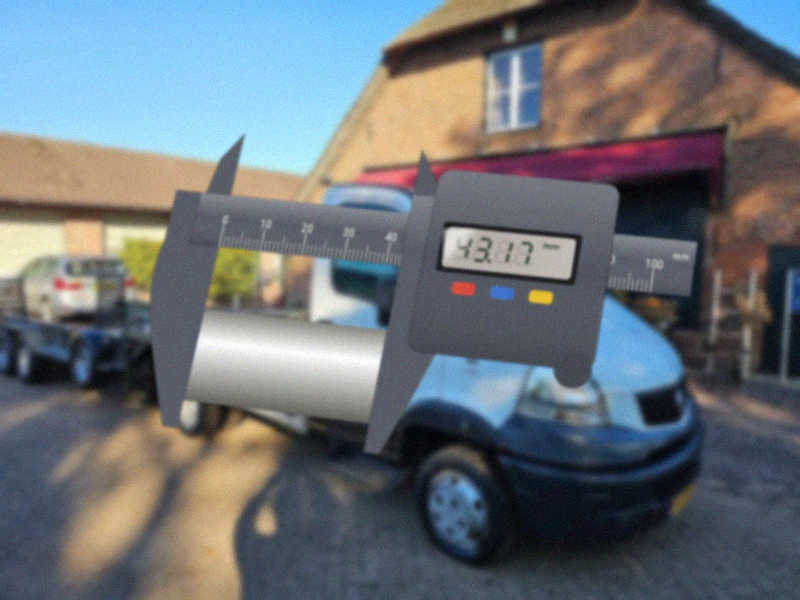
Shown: 43.17; mm
